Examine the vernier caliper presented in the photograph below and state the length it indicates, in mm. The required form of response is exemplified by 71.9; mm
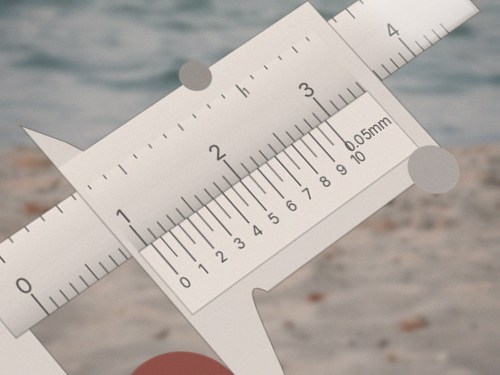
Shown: 10.4; mm
